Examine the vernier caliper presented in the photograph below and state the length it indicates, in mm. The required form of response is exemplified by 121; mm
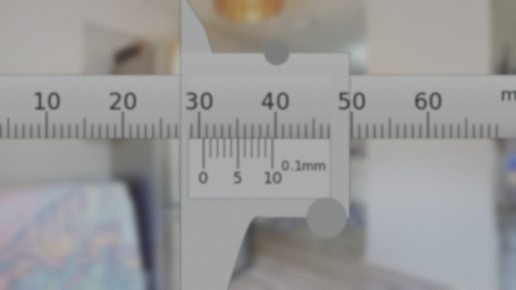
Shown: 30.6; mm
